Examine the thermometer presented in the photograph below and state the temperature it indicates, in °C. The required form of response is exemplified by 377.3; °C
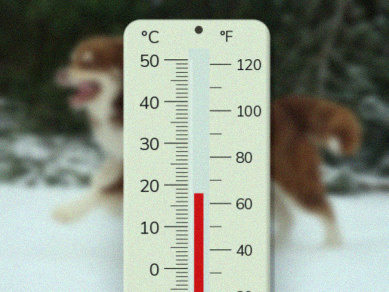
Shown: 18; °C
